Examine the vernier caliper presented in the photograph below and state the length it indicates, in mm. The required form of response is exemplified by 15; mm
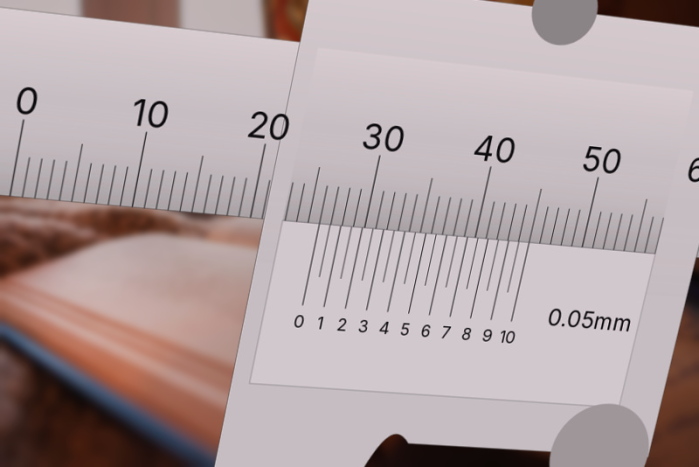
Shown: 26.0; mm
